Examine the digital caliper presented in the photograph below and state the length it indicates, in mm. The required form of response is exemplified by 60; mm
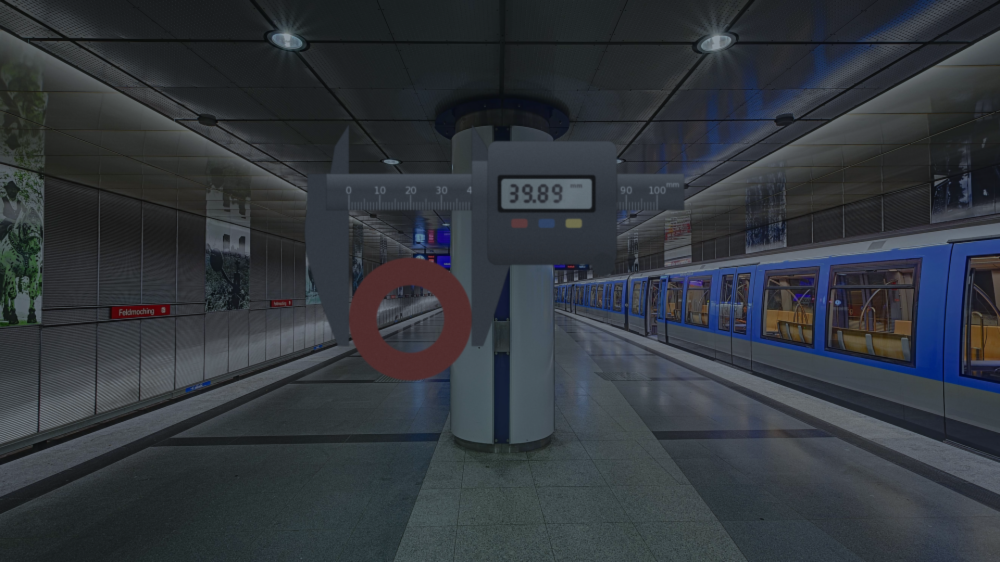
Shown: 39.89; mm
